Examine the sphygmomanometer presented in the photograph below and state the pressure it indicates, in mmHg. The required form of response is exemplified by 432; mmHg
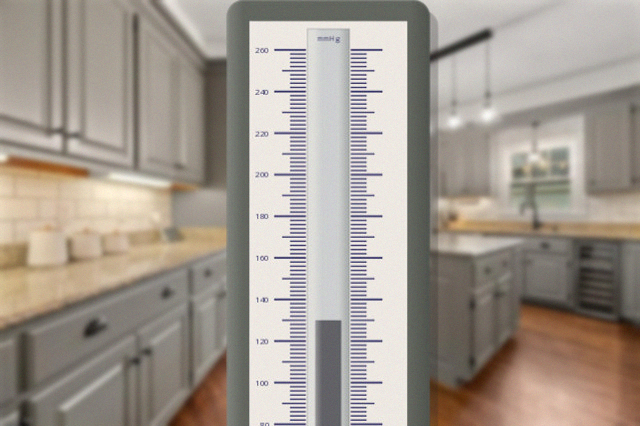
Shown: 130; mmHg
